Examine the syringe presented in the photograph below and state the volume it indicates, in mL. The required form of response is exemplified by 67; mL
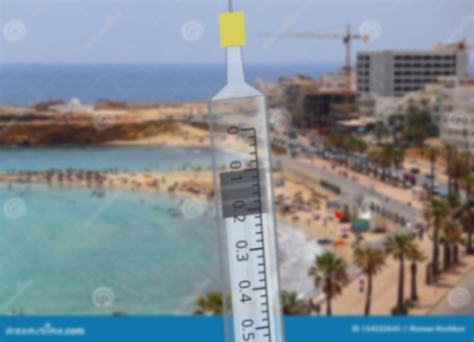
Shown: 0.1; mL
